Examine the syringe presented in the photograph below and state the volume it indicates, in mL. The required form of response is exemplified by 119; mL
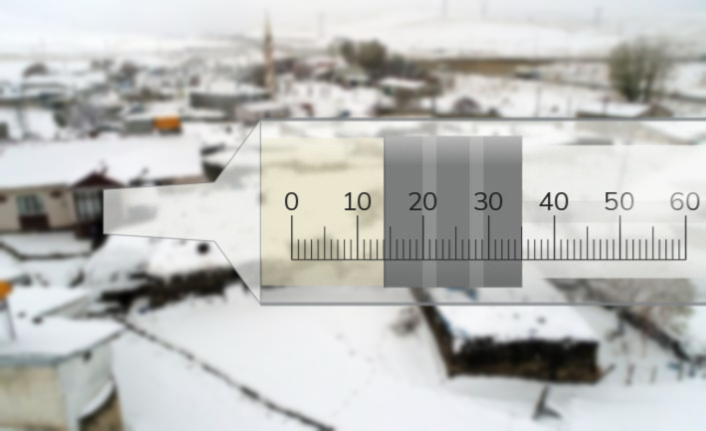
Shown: 14; mL
